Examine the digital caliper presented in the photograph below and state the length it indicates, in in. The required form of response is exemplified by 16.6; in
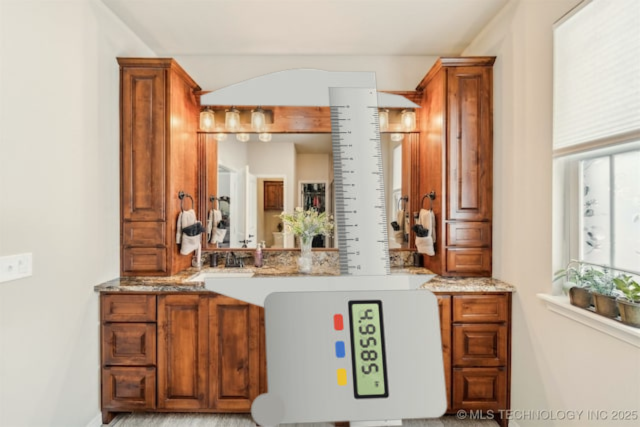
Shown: 4.9585; in
